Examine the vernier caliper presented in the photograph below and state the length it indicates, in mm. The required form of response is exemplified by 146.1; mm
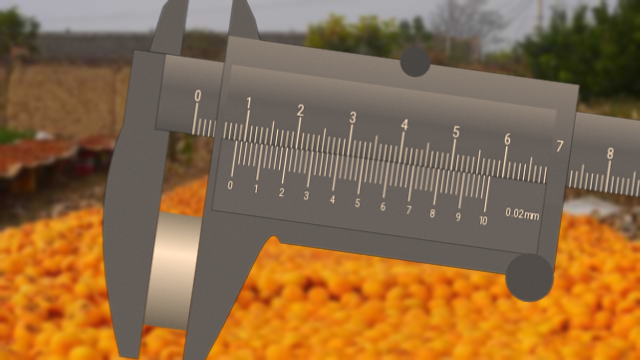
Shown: 8.5; mm
